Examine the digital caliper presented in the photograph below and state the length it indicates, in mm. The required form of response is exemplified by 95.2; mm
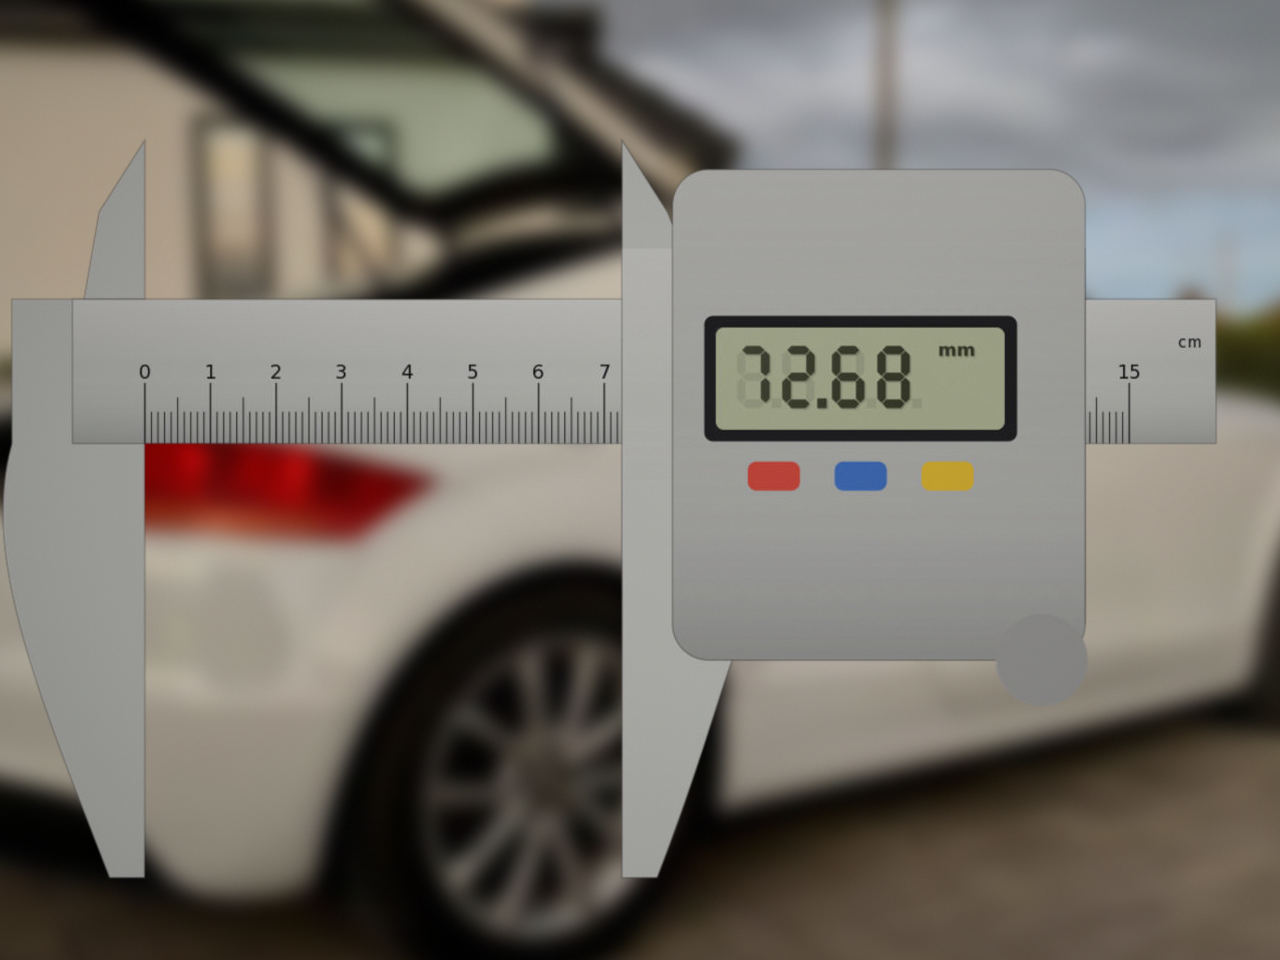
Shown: 72.68; mm
